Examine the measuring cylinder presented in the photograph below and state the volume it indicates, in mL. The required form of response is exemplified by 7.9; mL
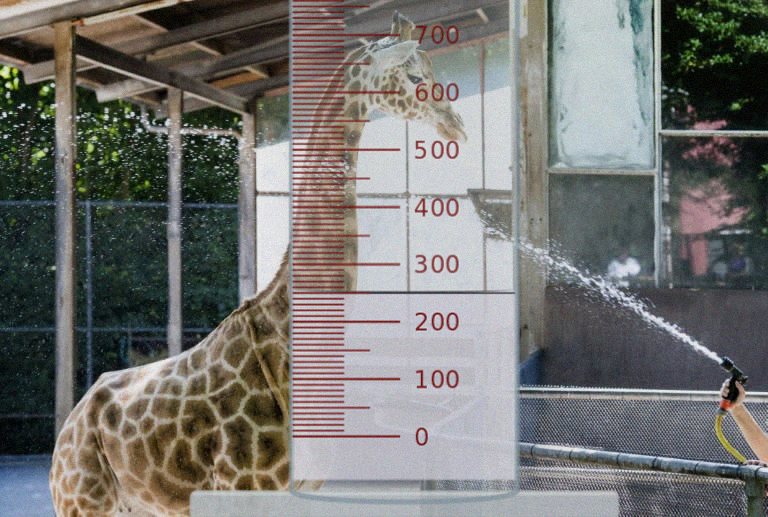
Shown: 250; mL
